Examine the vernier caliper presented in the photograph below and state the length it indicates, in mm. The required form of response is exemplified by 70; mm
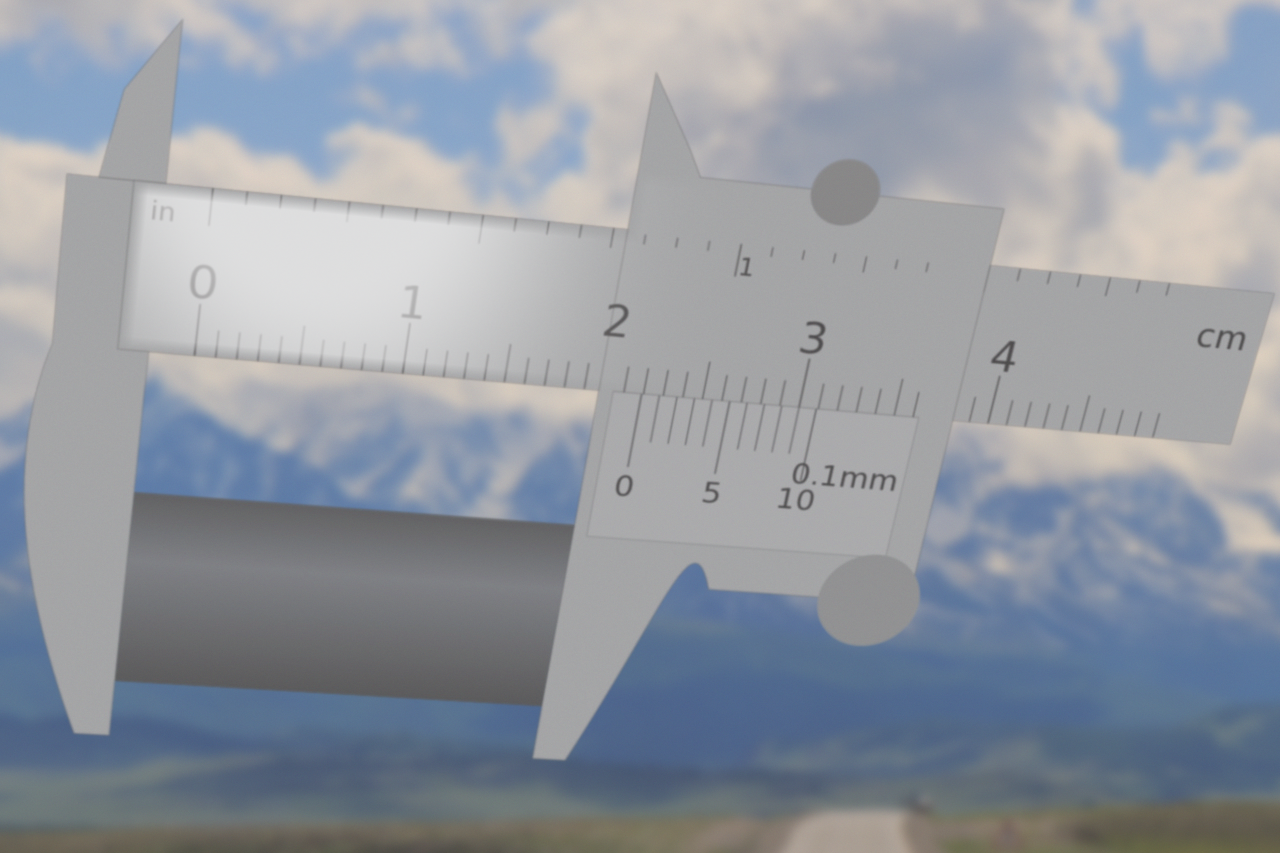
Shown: 21.9; mm
